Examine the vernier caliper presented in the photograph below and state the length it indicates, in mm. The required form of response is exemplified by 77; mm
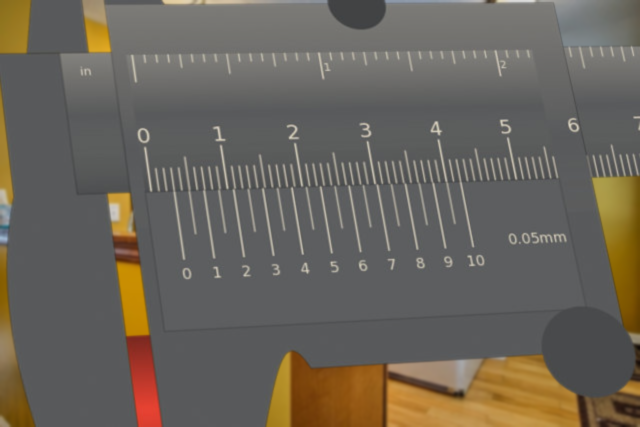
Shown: 3.0; mm
